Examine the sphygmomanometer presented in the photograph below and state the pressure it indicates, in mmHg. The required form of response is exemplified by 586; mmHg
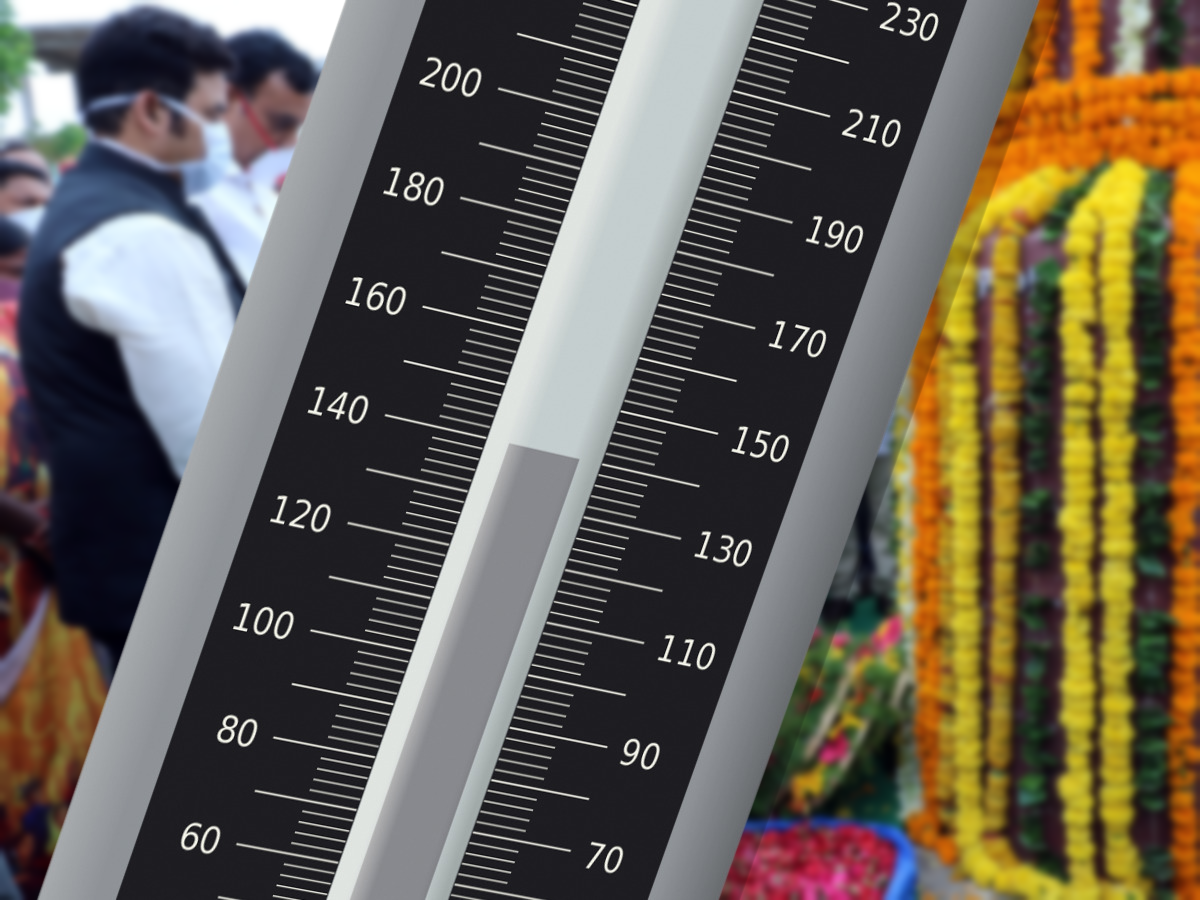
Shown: 140; mmHg
